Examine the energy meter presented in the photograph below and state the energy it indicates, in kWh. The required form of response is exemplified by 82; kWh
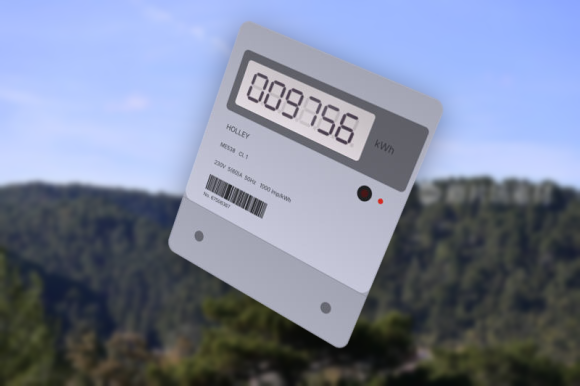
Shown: 9756; kWh
